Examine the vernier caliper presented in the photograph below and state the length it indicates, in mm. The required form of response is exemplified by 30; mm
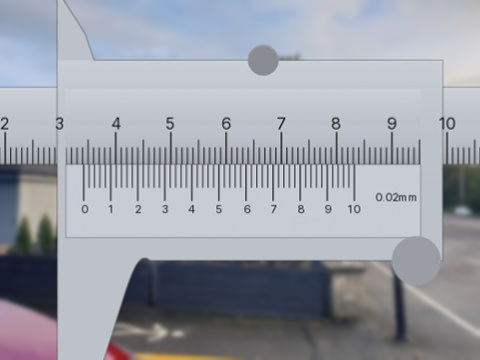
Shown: 34.2; mm
